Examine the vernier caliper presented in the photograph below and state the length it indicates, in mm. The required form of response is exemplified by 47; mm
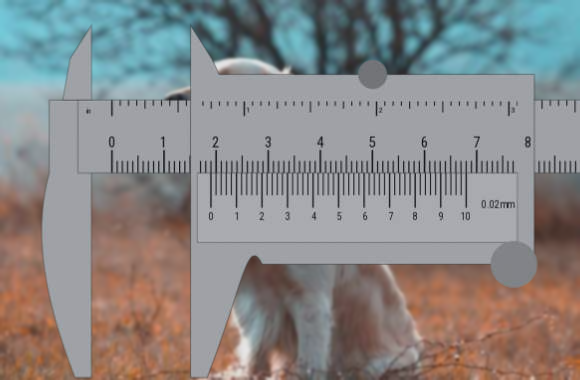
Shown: 19.0; mm
